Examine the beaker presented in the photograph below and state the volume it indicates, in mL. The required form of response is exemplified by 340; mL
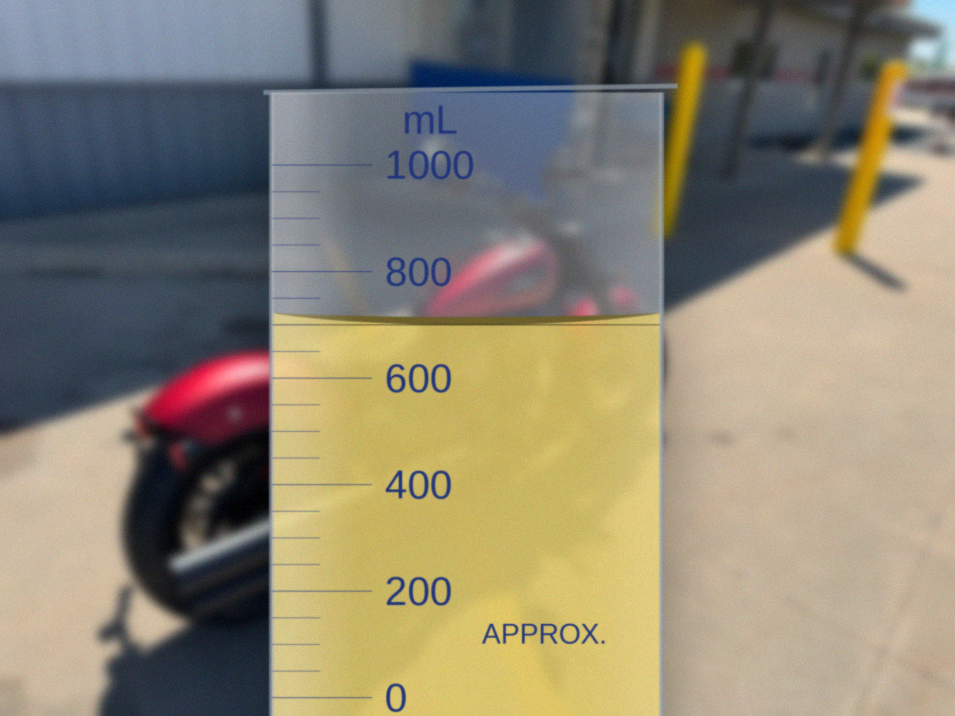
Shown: 700; mL
